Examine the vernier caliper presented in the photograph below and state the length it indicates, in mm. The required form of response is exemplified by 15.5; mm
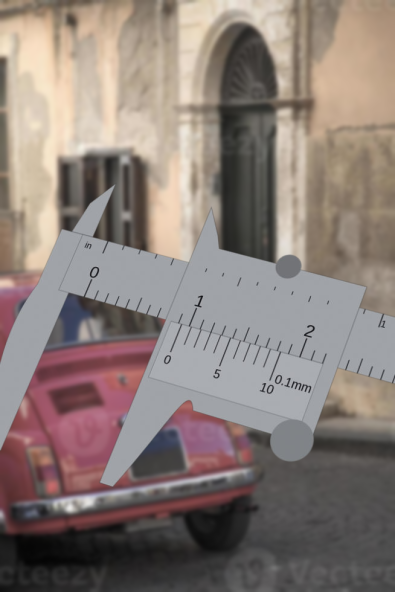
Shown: 9.3; mm
